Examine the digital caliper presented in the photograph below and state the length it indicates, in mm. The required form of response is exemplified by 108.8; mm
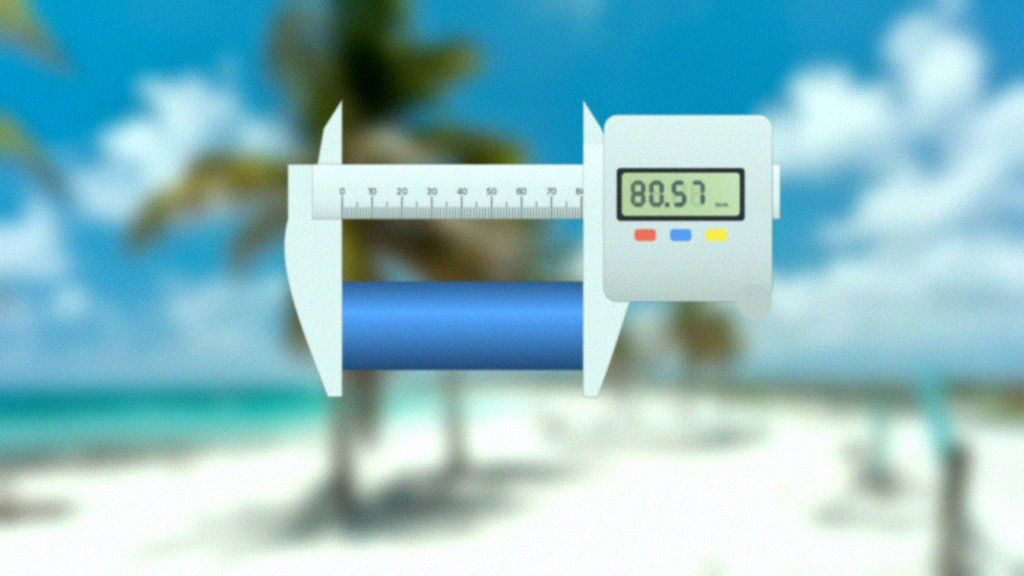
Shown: 80.57; mm
